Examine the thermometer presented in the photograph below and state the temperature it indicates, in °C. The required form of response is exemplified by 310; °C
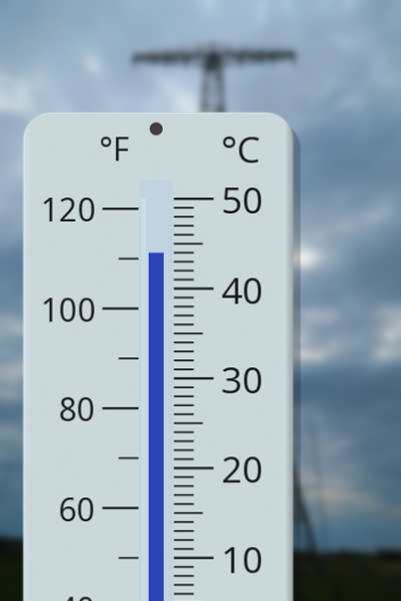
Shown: 44; °C
